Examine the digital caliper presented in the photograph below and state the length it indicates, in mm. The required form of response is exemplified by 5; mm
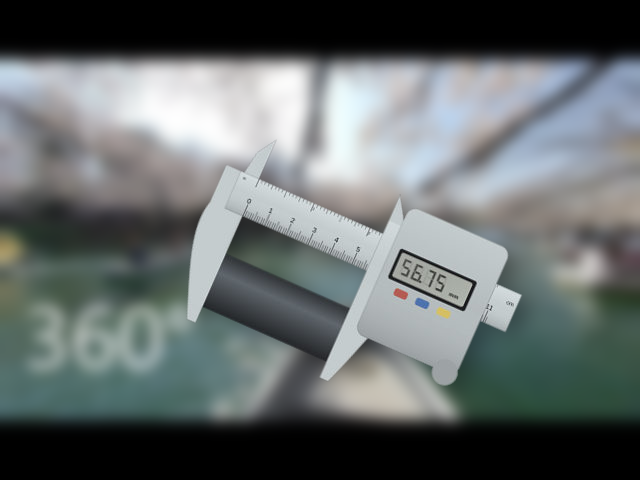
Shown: 56.75; mm
